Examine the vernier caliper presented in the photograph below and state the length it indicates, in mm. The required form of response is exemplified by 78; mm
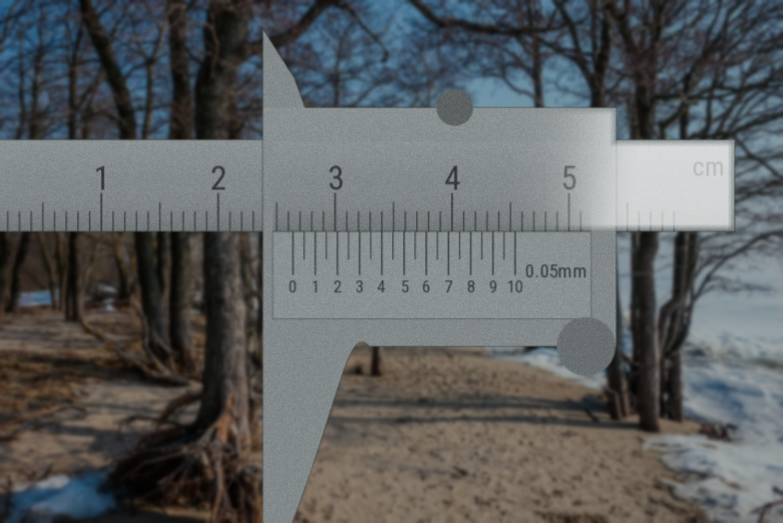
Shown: 26.4; mm
